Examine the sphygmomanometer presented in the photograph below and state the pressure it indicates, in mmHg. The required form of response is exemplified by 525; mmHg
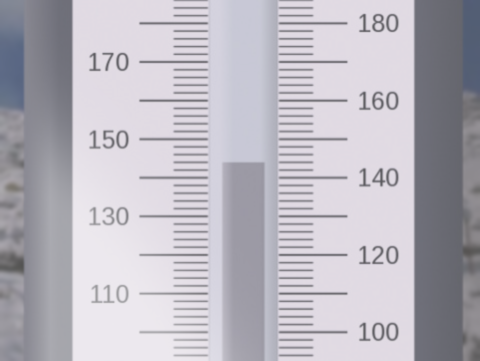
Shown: 144; mmHg
